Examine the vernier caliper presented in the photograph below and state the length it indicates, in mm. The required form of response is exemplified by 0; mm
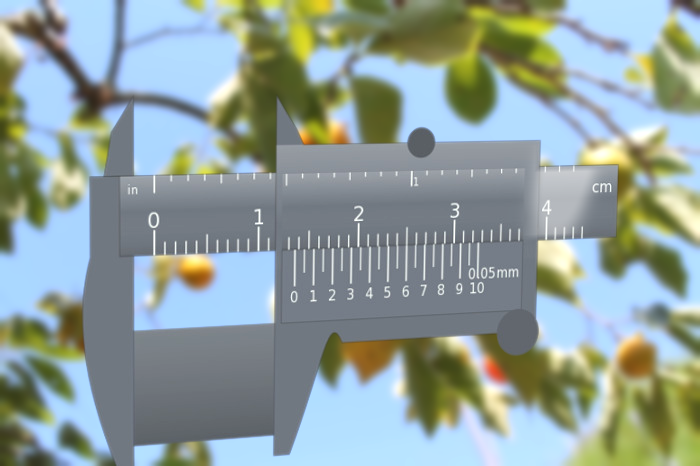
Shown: 13.6; mm
